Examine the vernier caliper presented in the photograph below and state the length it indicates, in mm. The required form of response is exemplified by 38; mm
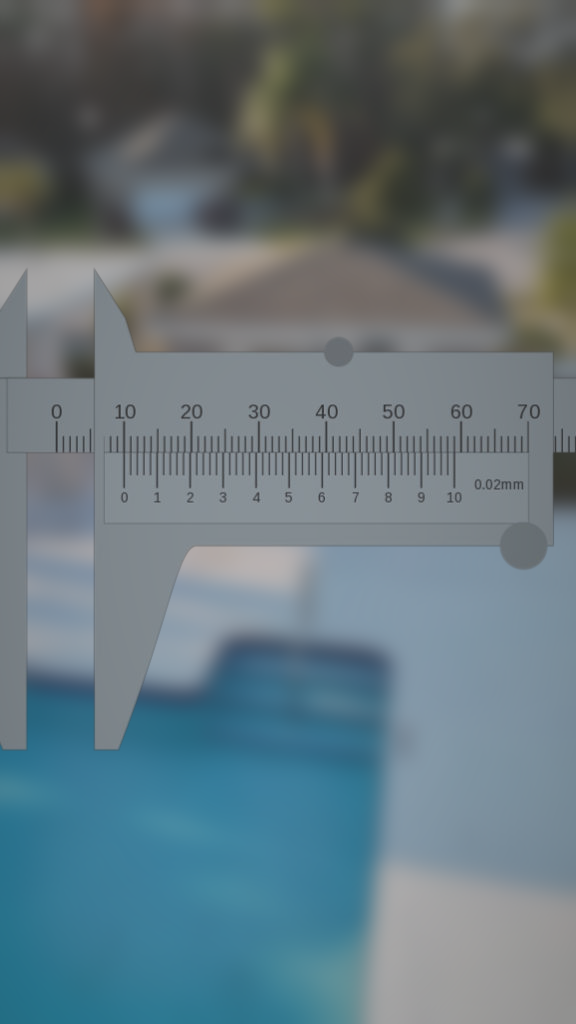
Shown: 10.0; mm
